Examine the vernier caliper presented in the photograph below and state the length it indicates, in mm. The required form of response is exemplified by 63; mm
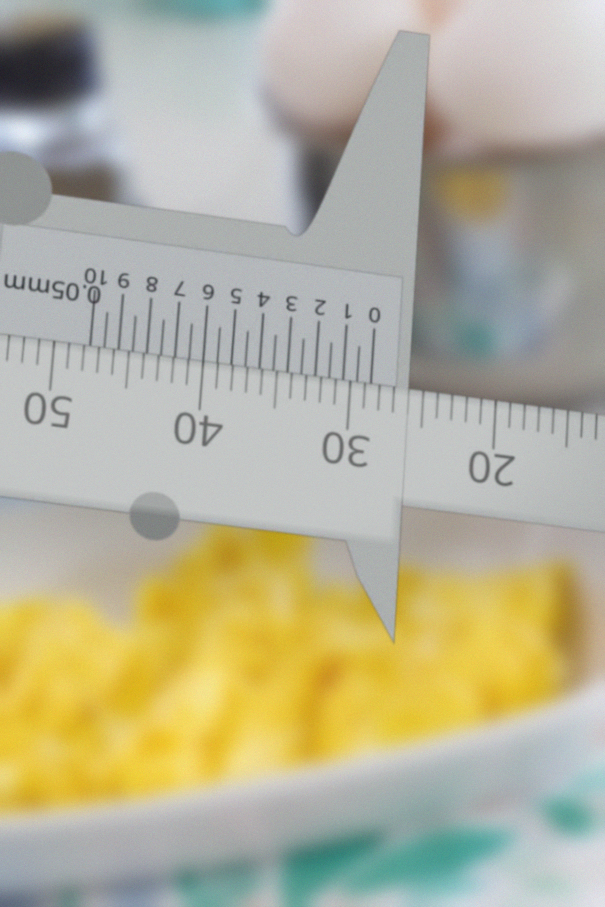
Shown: 28.6; mm
